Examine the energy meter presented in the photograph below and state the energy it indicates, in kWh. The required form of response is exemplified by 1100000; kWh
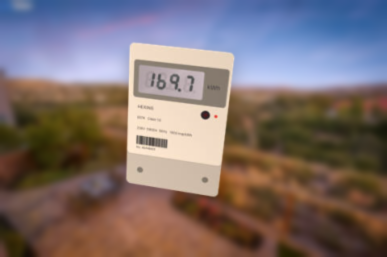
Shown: 169.7; kWh
